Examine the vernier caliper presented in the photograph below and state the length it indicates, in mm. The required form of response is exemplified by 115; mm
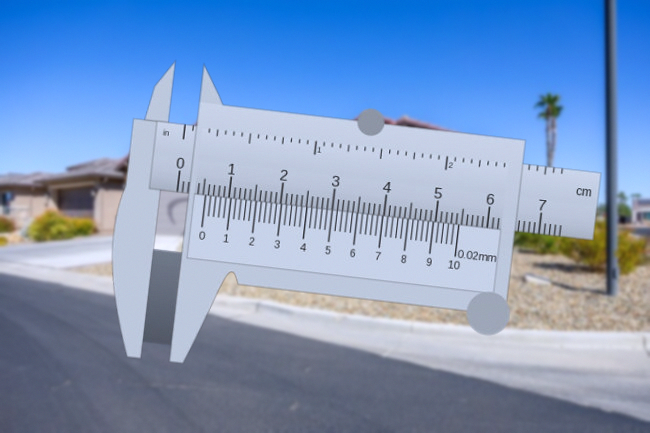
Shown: 5.5; mm
